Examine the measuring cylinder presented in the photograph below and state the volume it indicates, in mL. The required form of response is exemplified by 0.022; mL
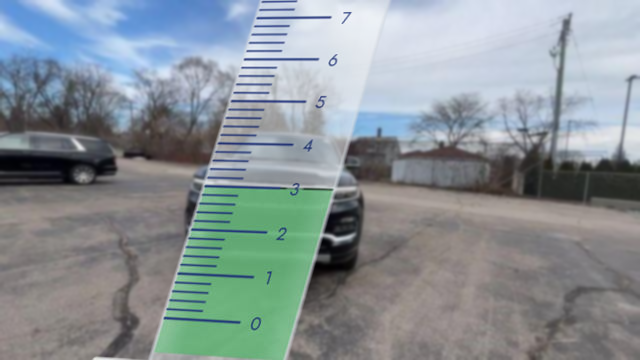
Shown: 3; mL
